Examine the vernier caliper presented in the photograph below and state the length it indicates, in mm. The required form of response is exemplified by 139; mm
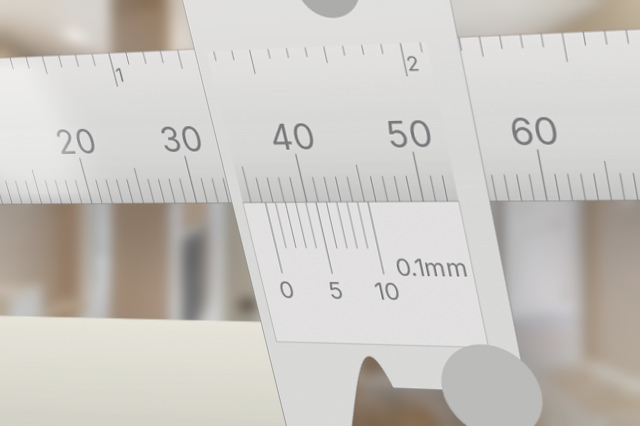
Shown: 36.3; mm
